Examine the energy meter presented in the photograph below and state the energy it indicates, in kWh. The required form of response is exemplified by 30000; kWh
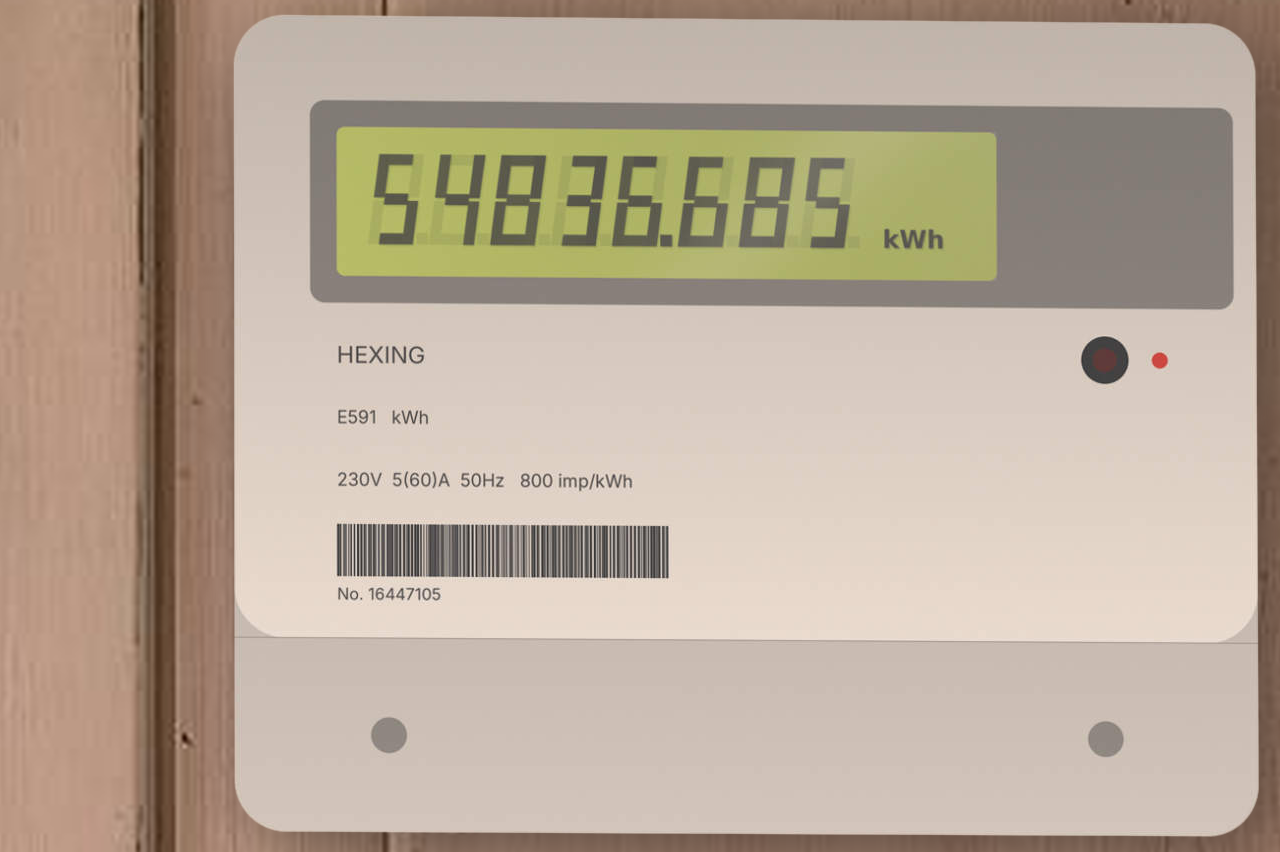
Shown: 54836.685; kWh
